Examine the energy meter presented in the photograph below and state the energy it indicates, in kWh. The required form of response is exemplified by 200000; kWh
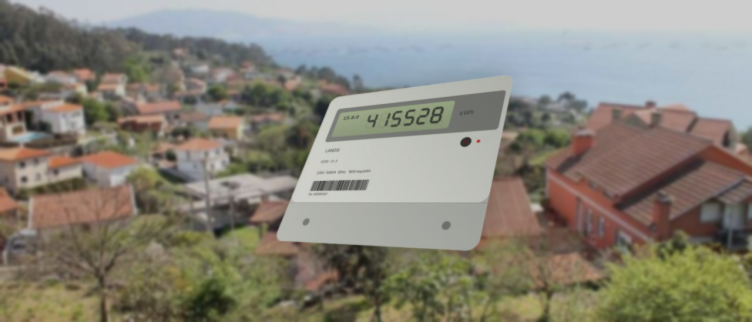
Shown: 415528; kWh
